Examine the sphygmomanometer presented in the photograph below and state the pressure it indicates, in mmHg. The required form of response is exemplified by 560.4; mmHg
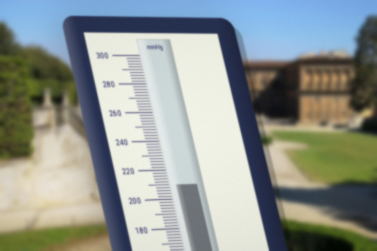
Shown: 210; mmHg
